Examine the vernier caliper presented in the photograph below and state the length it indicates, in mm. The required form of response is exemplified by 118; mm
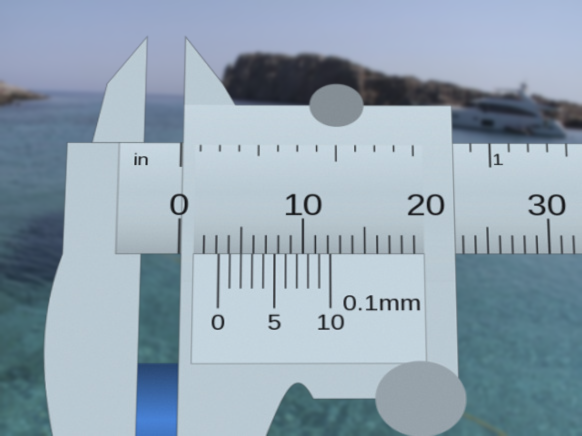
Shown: 3.2; mm
